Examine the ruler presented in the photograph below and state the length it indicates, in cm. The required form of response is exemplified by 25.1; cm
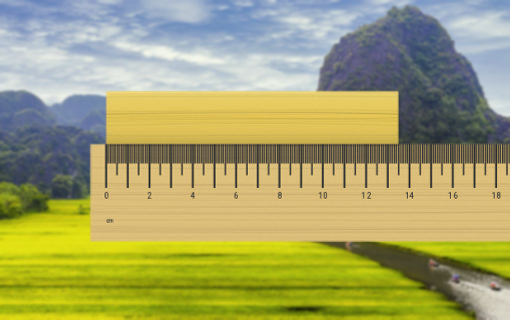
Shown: 13.5; cm
